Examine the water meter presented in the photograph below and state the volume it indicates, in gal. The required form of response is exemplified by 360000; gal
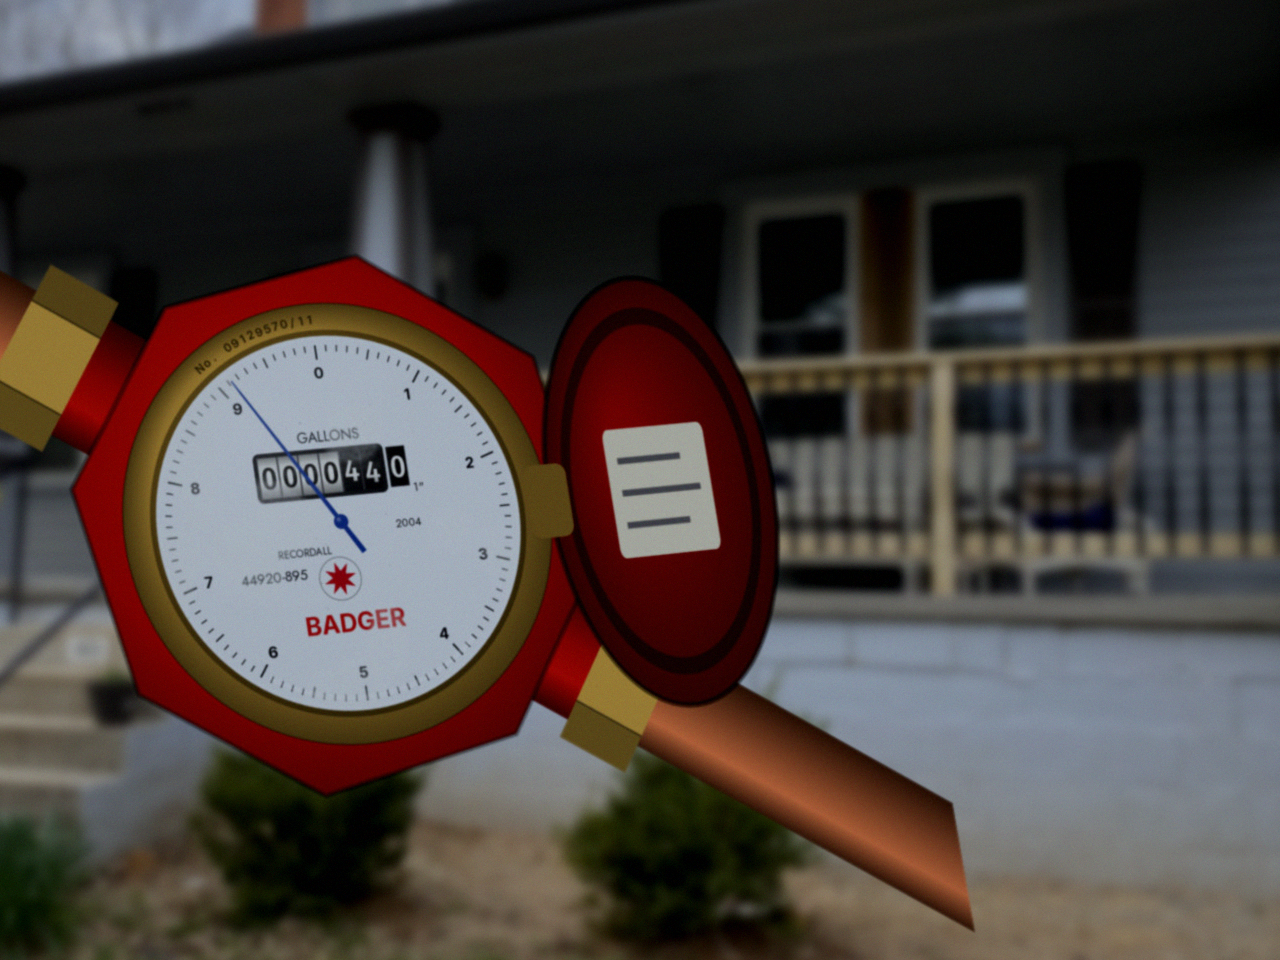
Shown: 439.1; gal
